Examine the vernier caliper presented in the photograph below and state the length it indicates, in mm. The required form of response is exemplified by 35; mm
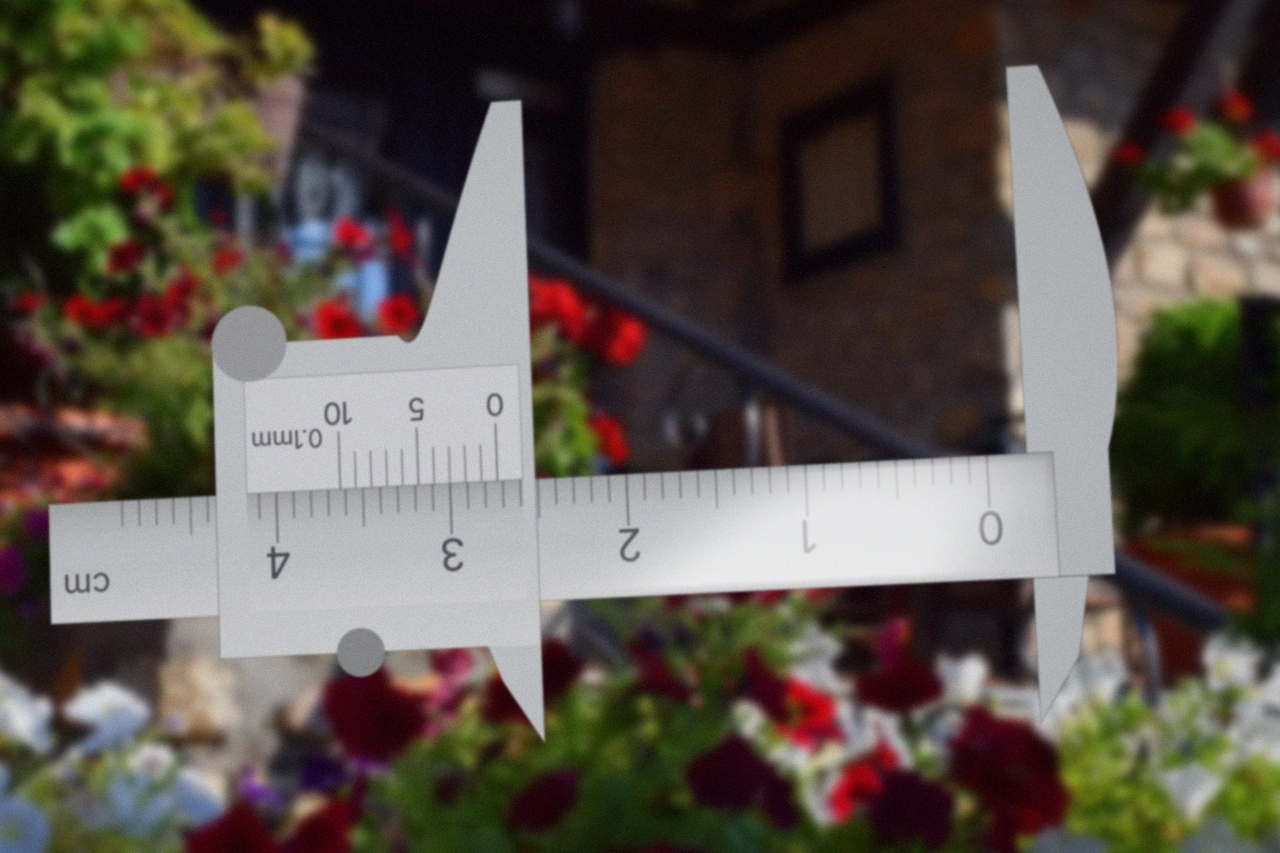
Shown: 27.3; mm
